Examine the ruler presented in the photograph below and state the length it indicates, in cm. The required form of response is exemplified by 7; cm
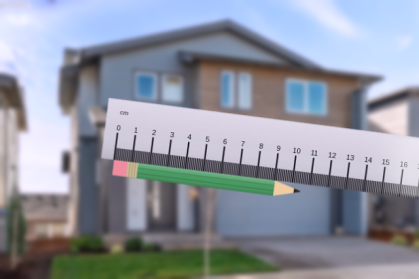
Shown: 10.5; cm
